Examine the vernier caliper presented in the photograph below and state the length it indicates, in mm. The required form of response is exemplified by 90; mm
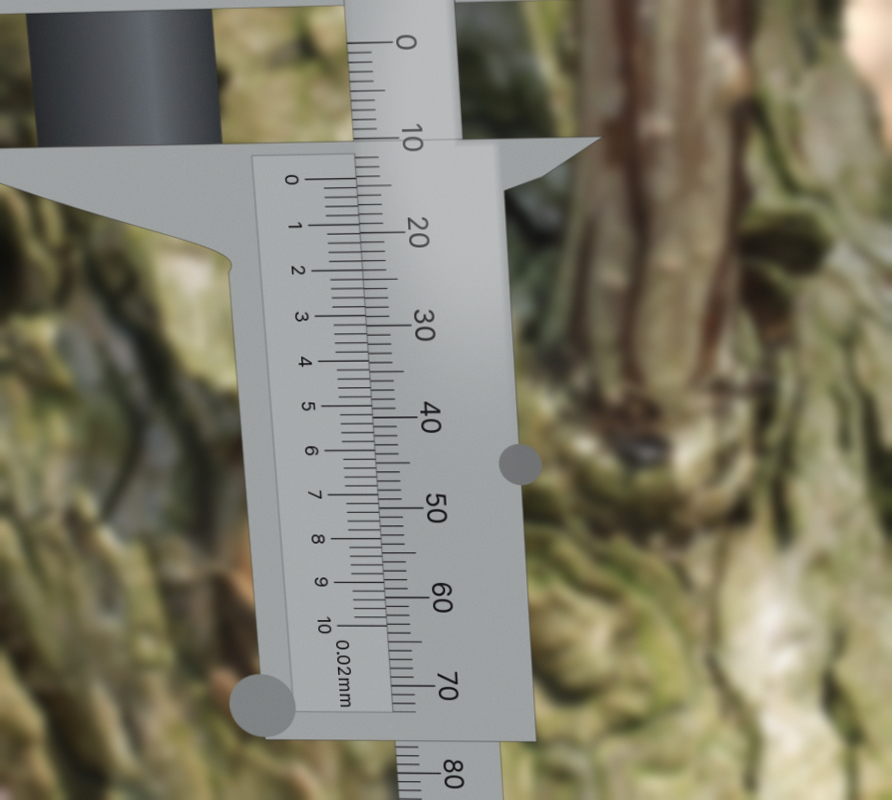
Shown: 14.2; mm
